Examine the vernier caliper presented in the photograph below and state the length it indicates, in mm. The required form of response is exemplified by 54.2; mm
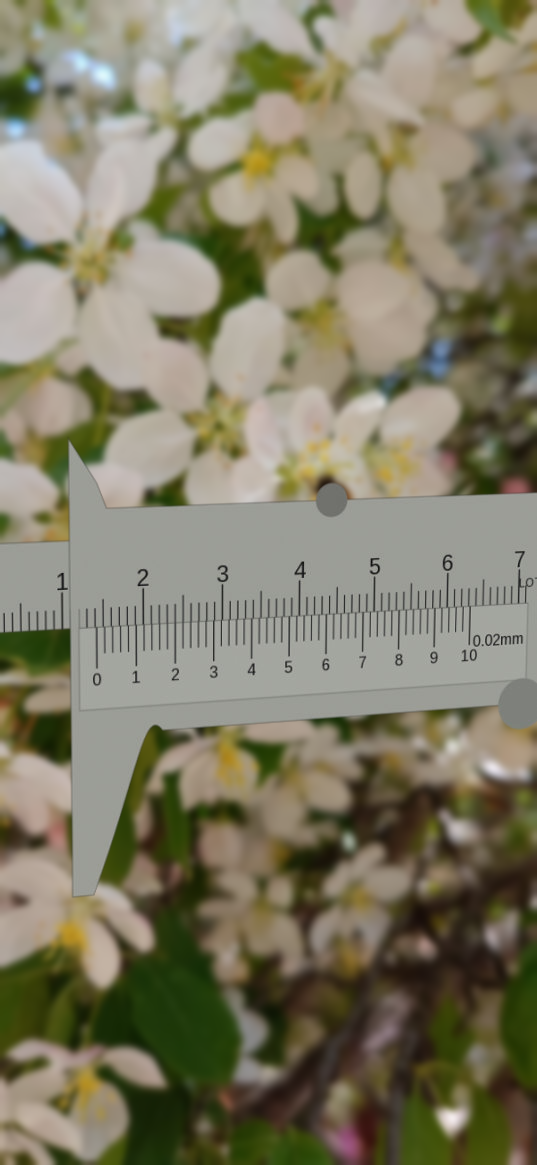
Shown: 14.2; mm
